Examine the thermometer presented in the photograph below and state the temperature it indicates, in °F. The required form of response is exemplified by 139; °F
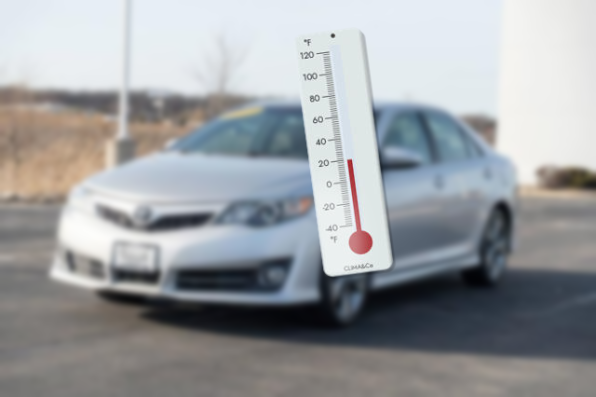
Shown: 20; °F
